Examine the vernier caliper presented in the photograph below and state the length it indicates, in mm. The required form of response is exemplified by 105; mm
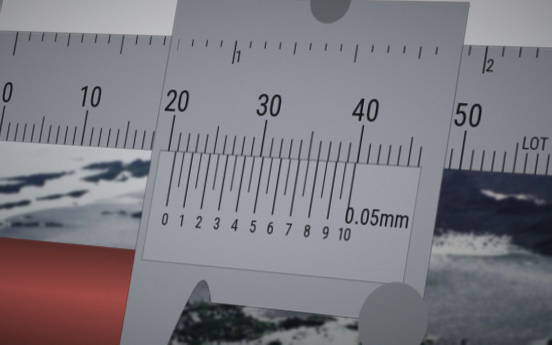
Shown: 20.8; mm
